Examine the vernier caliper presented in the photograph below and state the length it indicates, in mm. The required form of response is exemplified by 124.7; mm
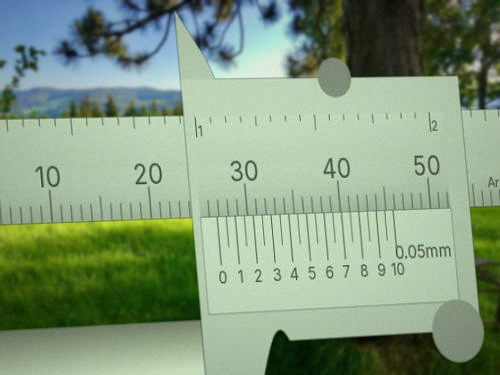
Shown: 26.8; mm
